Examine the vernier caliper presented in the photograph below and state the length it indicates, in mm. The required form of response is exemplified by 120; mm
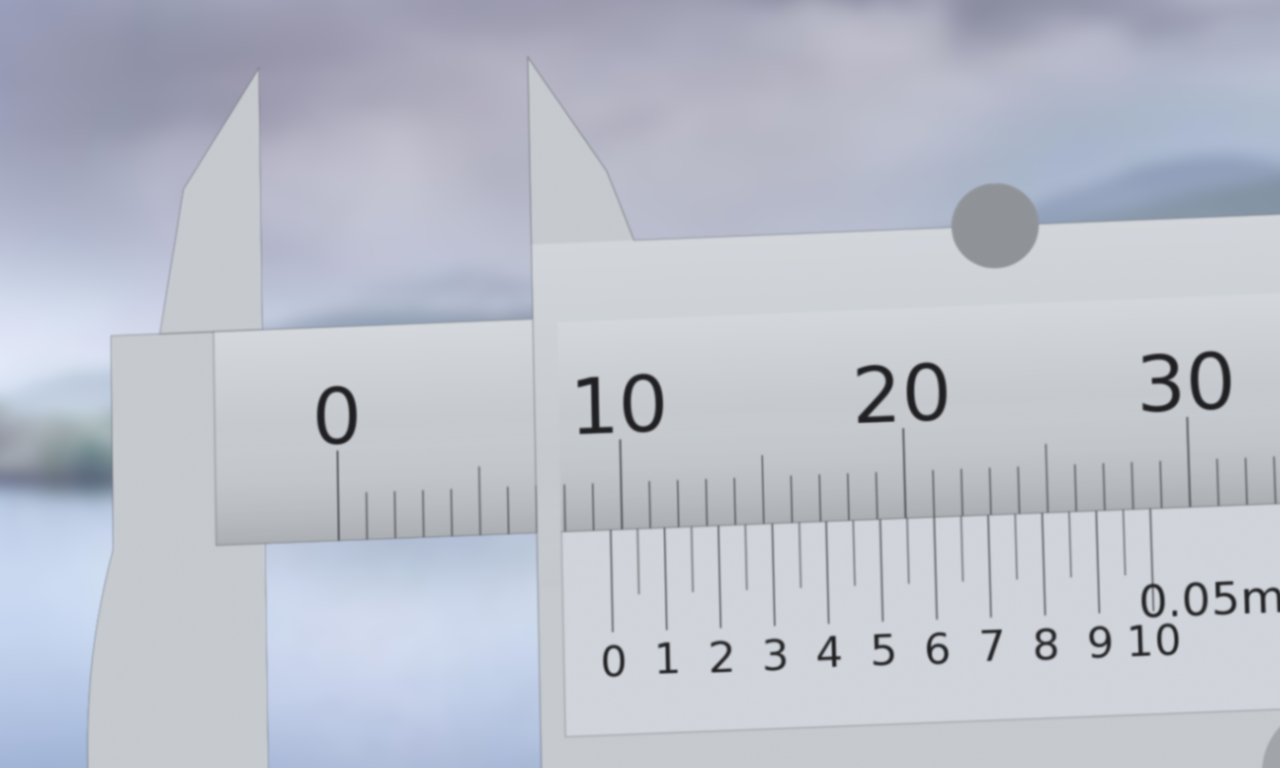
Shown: 9.6; mm
